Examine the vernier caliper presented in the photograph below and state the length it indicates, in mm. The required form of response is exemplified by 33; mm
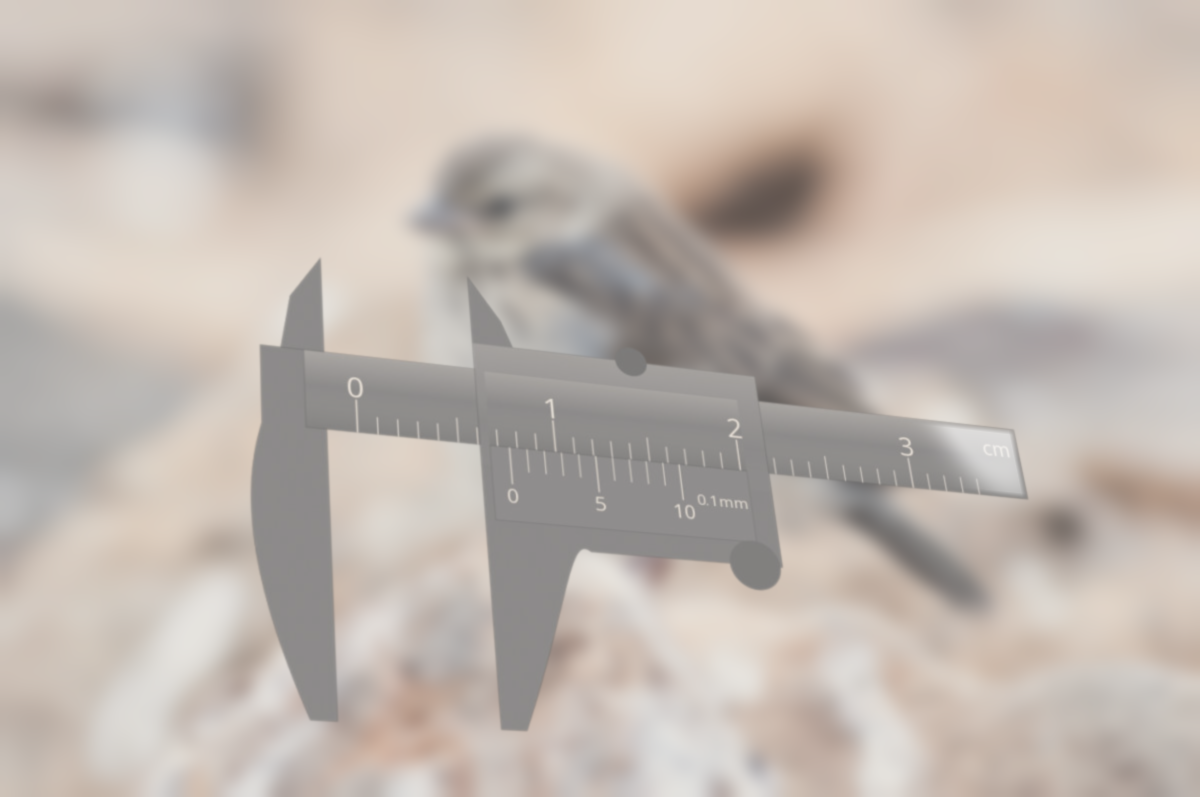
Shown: 7.6; mm
